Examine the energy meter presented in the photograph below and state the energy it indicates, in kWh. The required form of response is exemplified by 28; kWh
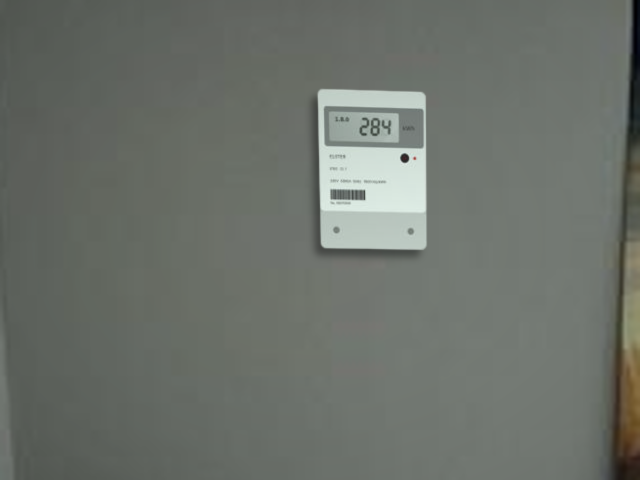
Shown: 284; kWh
